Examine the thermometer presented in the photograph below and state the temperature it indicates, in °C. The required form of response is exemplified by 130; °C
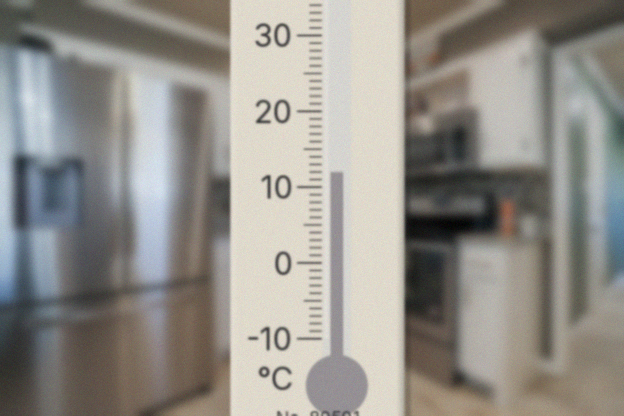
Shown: 12; °C
